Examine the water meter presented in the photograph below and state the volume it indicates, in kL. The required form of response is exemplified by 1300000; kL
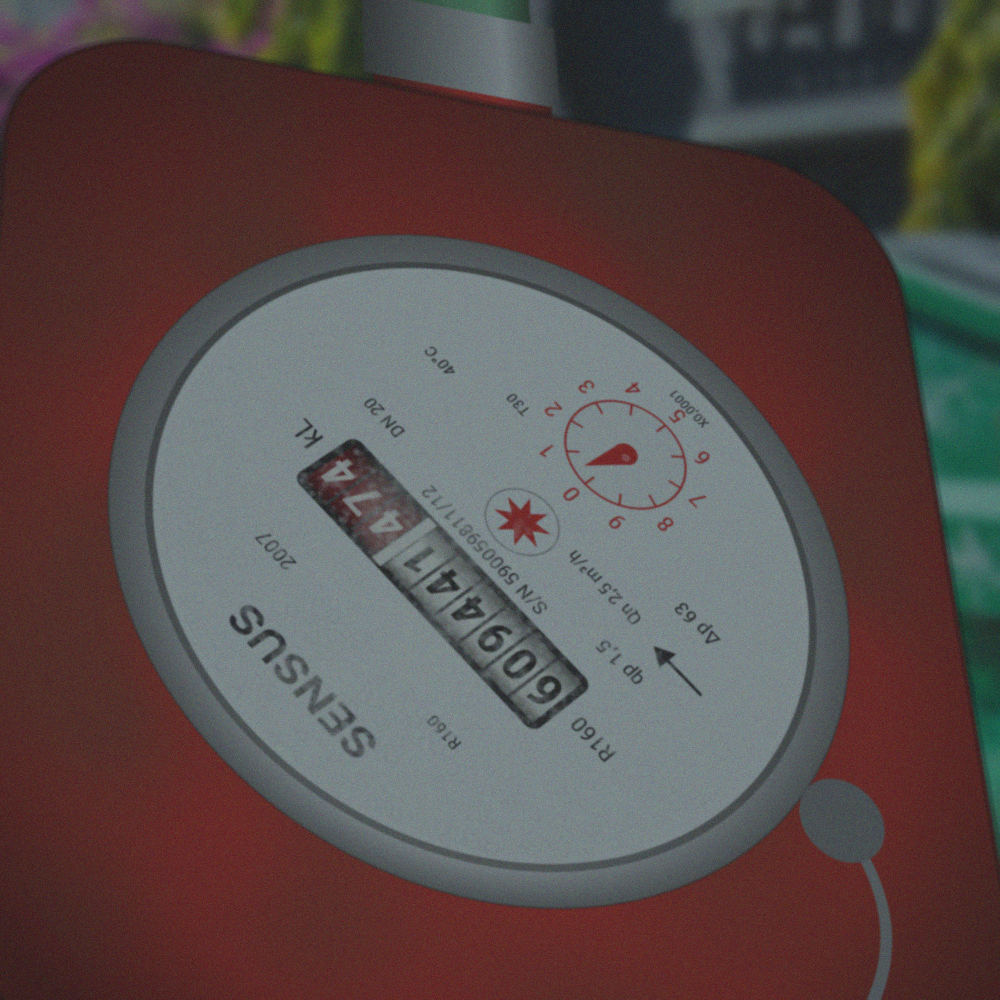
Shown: 609441.4740; kL
